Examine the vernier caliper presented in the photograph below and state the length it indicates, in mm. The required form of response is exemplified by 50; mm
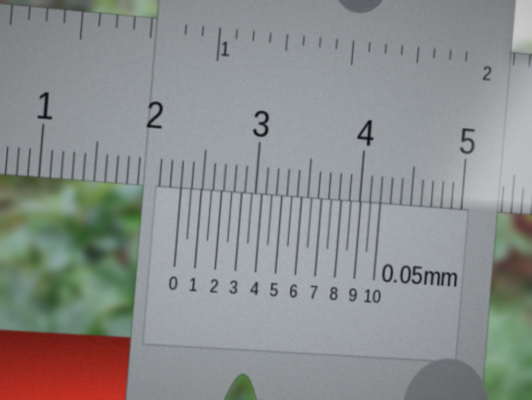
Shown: 23.0; mm
